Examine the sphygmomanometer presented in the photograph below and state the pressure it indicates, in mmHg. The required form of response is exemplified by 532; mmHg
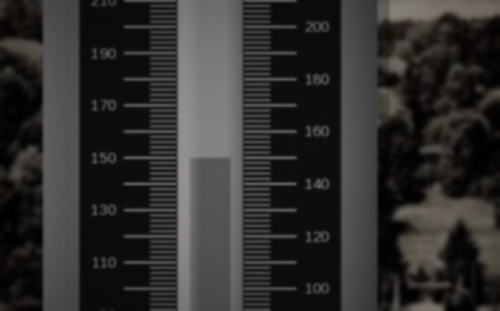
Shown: 150; mmHg
